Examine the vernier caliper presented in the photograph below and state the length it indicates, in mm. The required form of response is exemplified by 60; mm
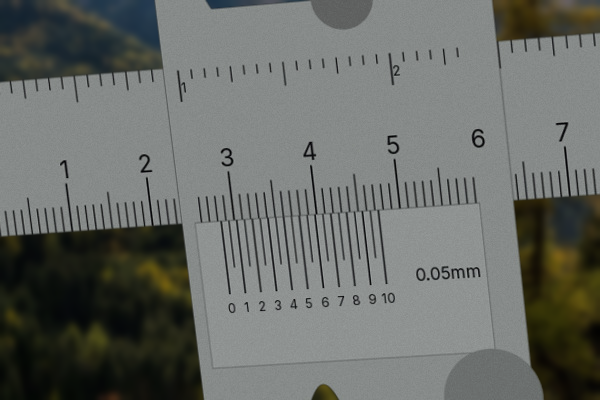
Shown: 28.4; mm
